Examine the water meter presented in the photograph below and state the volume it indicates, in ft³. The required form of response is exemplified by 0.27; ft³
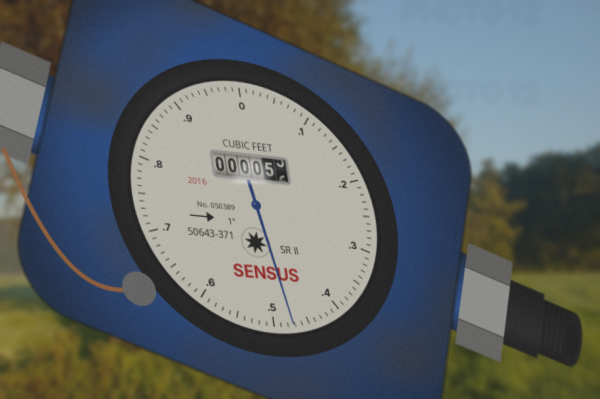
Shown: 55.47; ft³
